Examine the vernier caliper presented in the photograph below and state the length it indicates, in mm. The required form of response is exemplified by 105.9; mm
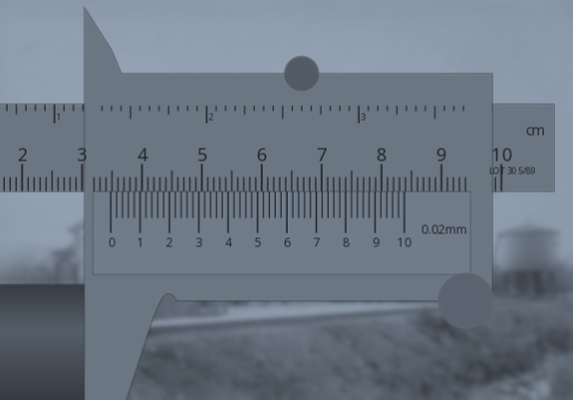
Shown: 34.8; mm
